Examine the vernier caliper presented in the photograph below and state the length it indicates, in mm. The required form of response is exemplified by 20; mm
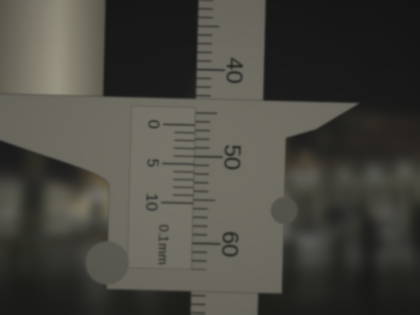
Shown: 46.4; mm
